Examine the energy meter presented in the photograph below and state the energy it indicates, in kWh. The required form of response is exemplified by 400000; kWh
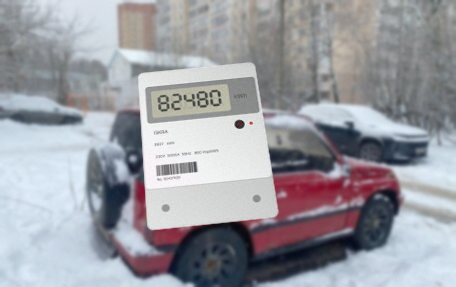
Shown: 82480; kWh
